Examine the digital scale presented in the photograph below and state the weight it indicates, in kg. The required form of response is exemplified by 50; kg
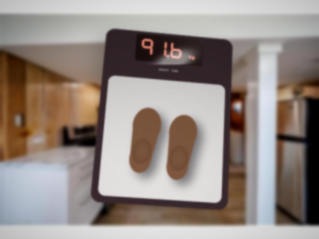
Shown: 91.6; kg
